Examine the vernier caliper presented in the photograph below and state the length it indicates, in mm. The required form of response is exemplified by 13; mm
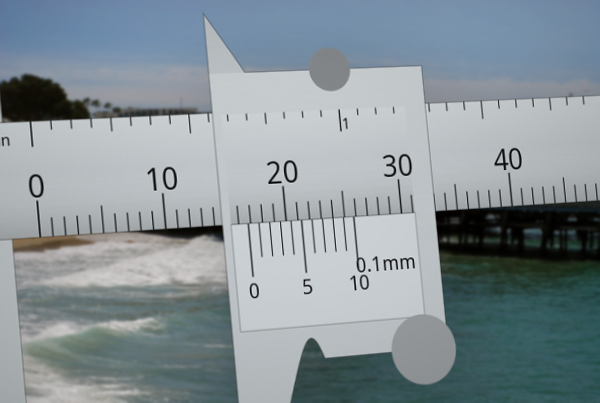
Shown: 16.8; mm
